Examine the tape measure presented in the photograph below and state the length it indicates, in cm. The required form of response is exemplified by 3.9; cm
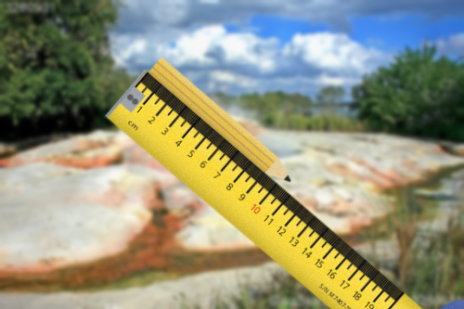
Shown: 10.5; cm
